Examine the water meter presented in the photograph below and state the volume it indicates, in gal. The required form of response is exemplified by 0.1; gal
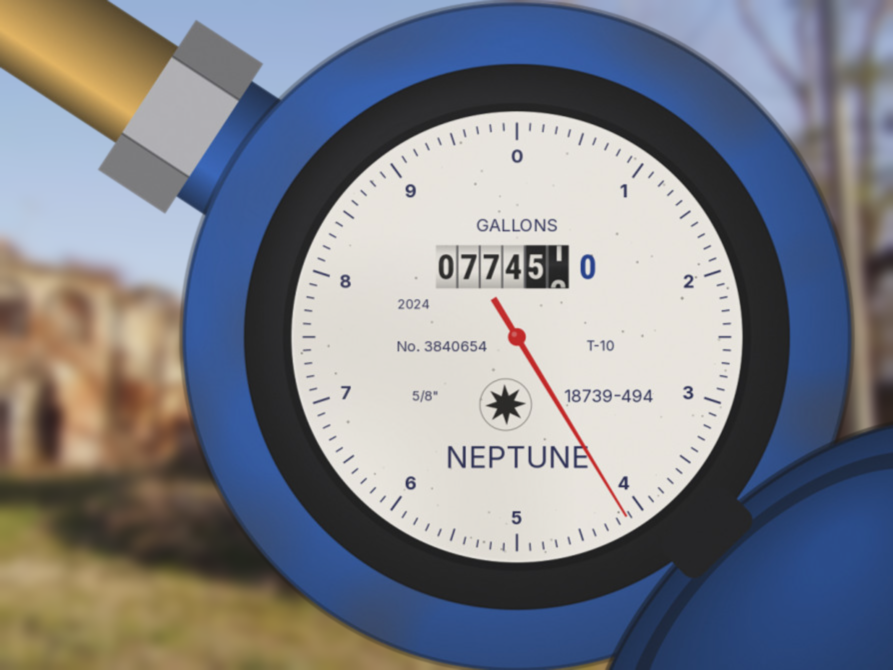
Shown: 774514.1; gal
